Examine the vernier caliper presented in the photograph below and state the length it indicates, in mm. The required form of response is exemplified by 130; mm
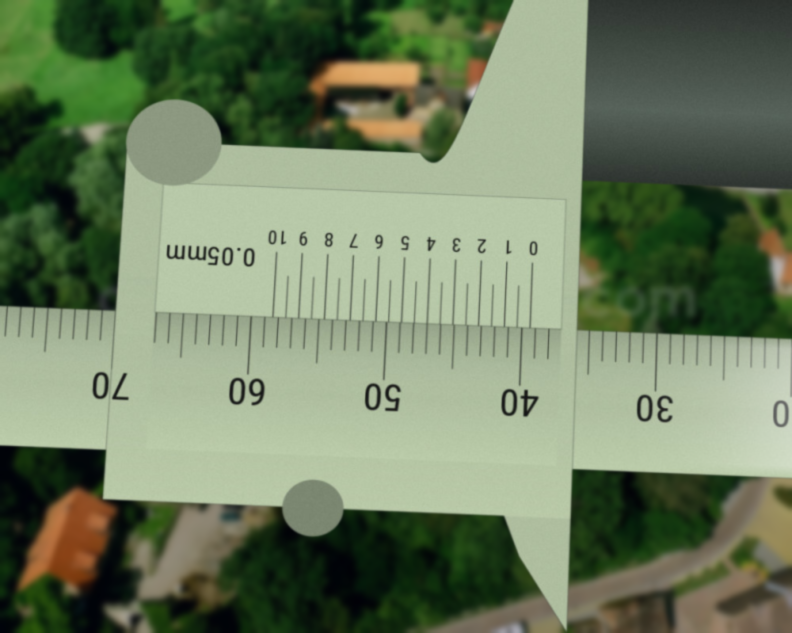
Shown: 39.4; mm
